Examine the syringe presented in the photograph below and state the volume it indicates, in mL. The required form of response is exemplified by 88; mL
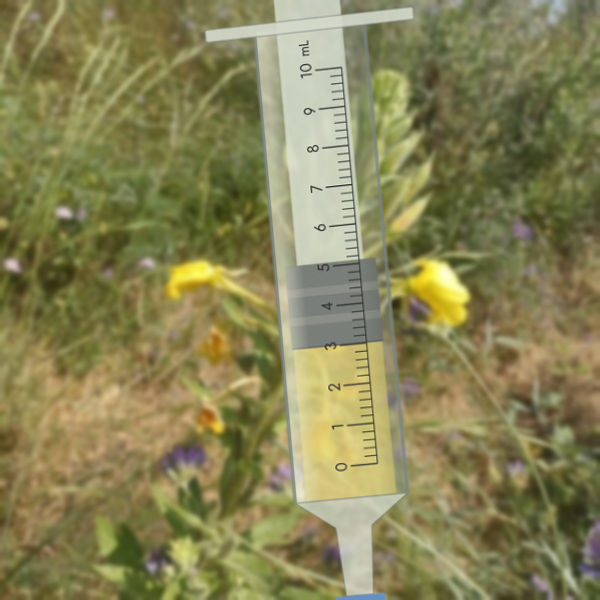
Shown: 3; mL
